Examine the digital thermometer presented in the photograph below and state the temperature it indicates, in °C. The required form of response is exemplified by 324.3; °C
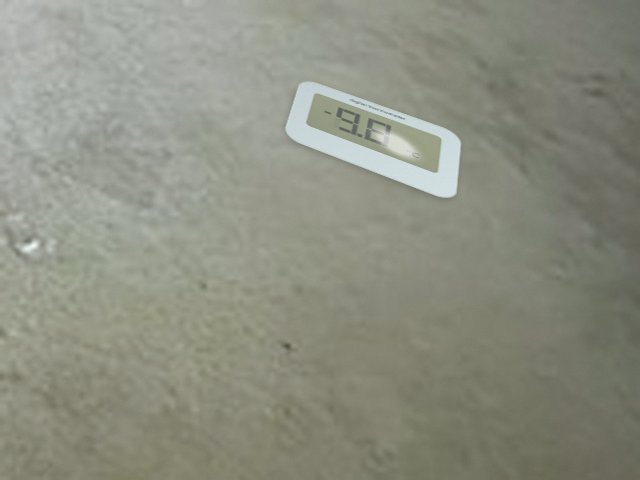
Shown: -9.8; °C
